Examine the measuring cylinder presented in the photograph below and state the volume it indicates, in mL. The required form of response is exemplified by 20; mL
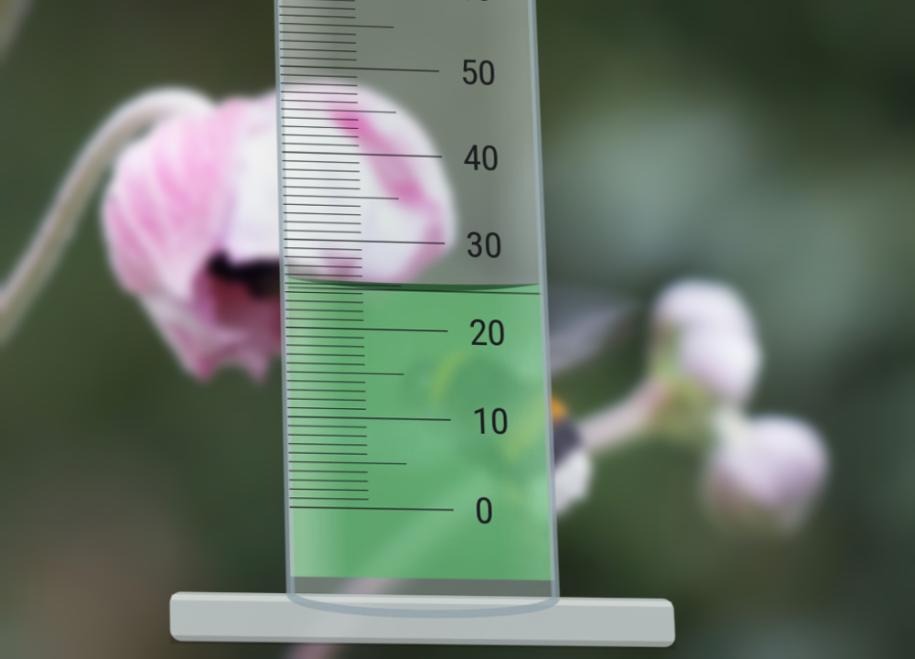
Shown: 24.5; mL
